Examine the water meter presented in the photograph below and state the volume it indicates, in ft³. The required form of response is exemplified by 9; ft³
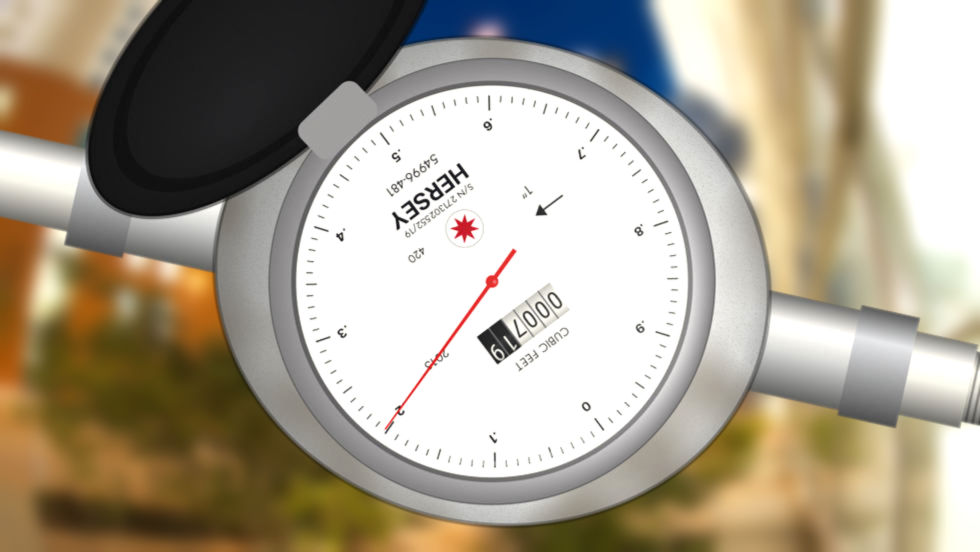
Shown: 719.20; ft³
